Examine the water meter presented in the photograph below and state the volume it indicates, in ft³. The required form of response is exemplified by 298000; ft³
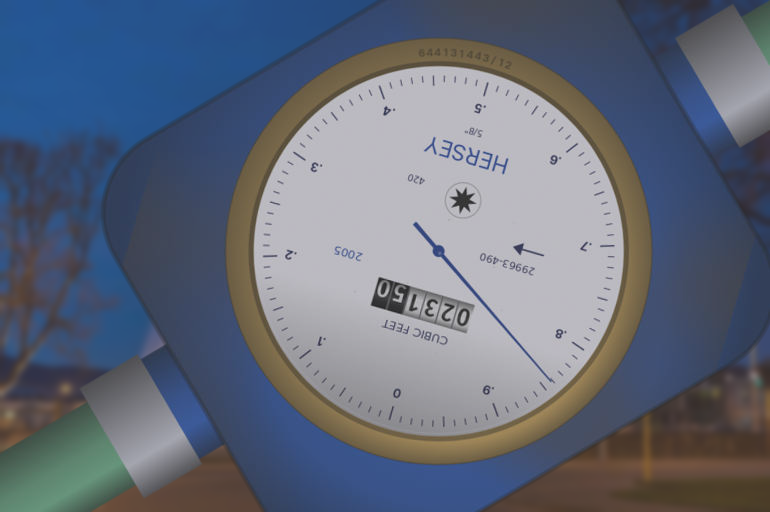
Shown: 23149.84; ft³
